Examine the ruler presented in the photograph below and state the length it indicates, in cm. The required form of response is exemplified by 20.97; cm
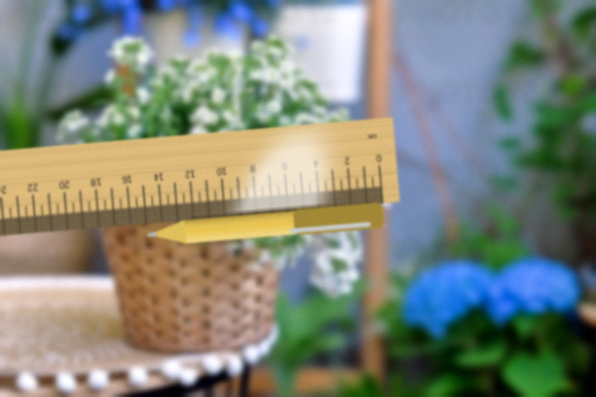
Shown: 15; cm
